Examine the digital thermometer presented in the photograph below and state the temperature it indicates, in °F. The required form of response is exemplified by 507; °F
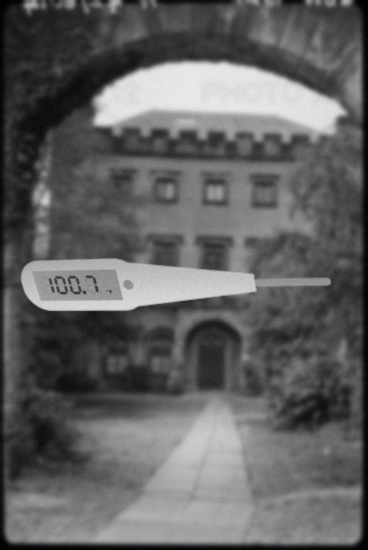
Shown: 100.7; °F
